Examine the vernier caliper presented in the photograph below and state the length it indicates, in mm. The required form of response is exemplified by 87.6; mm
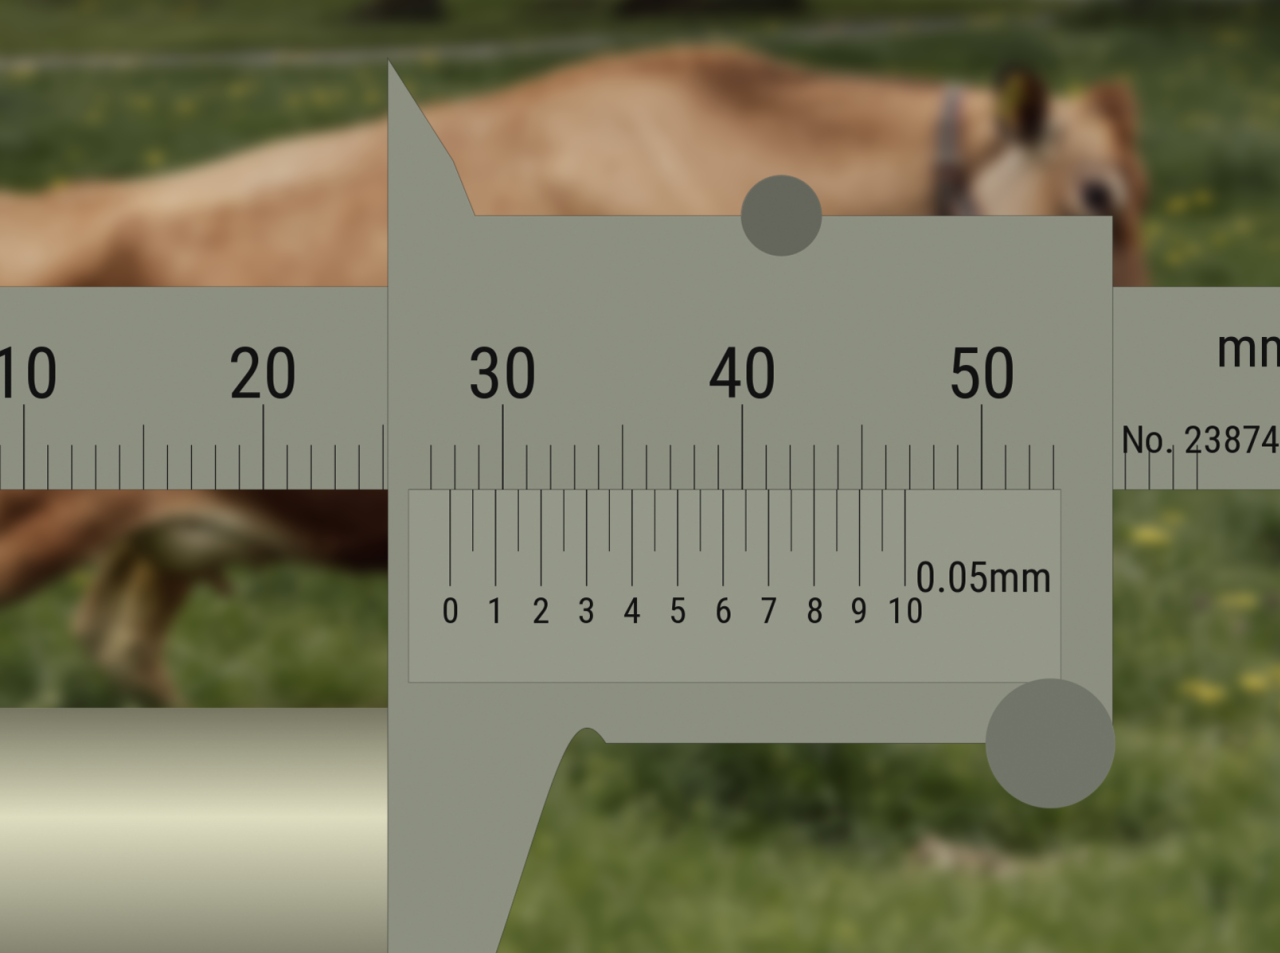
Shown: 27.80; mm
